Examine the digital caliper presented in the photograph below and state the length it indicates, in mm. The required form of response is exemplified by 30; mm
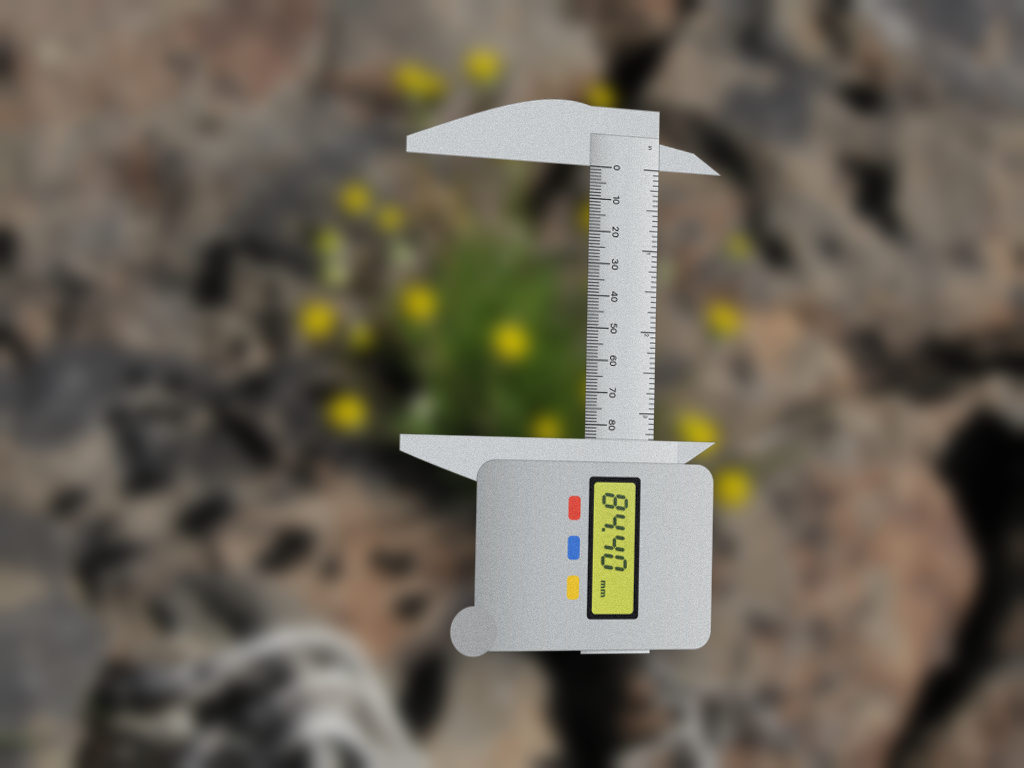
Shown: 84.40; mm
